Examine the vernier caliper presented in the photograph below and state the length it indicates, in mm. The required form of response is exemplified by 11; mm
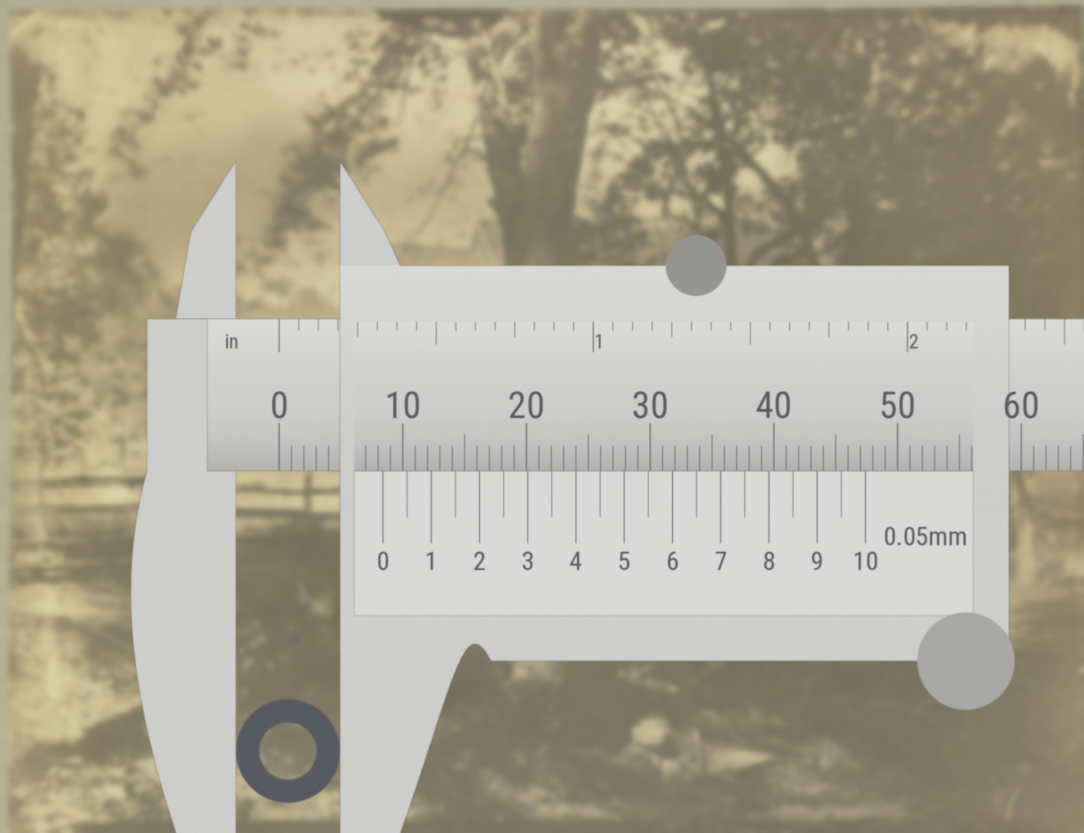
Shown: 8.4; mm
